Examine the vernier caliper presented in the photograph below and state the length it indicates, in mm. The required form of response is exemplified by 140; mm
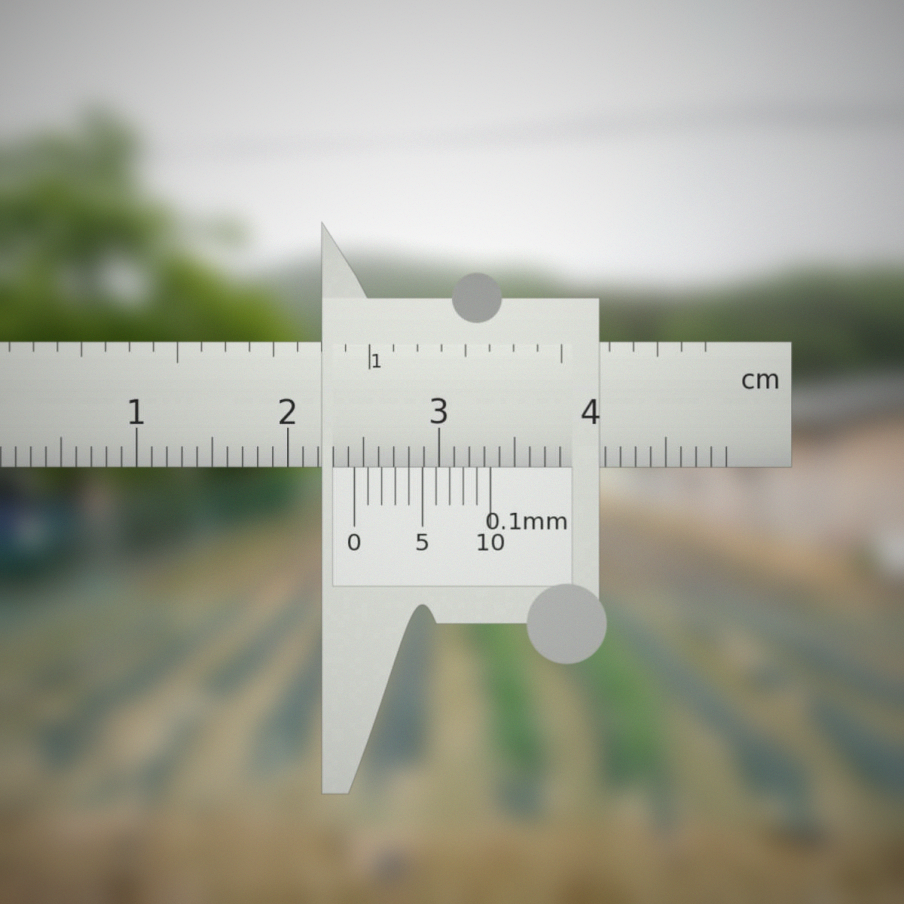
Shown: 24.4; mm
